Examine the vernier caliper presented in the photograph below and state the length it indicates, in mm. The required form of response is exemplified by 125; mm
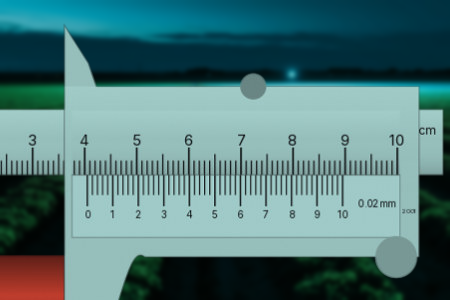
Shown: 40.5; mm
